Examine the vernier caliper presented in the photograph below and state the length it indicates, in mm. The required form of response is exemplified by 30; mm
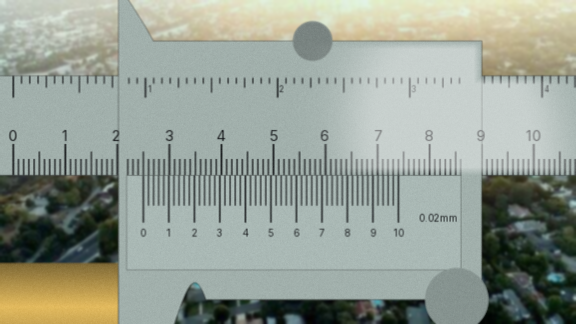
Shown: 25.0; mm
